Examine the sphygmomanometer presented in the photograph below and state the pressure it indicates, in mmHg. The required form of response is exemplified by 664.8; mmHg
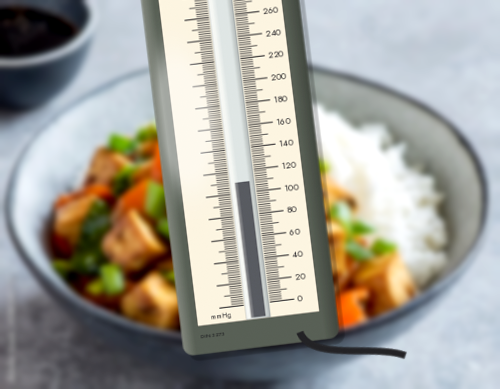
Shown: 110; mmHg
